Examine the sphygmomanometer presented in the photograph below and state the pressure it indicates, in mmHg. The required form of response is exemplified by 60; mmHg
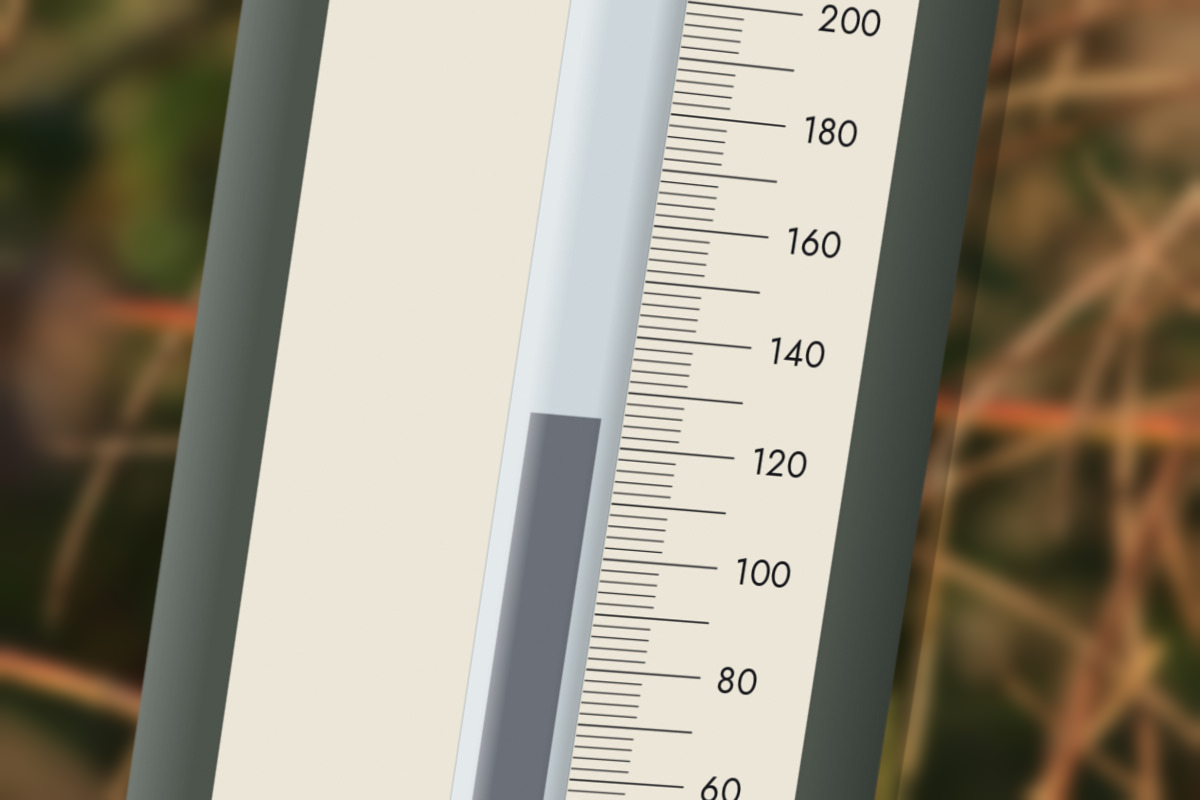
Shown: 125; mmHg
